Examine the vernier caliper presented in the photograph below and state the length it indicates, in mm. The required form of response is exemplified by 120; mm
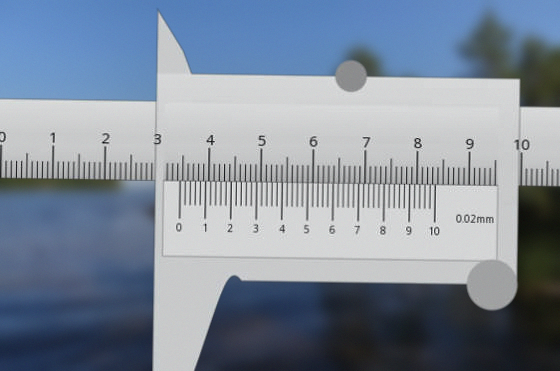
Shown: 34.5; mm
